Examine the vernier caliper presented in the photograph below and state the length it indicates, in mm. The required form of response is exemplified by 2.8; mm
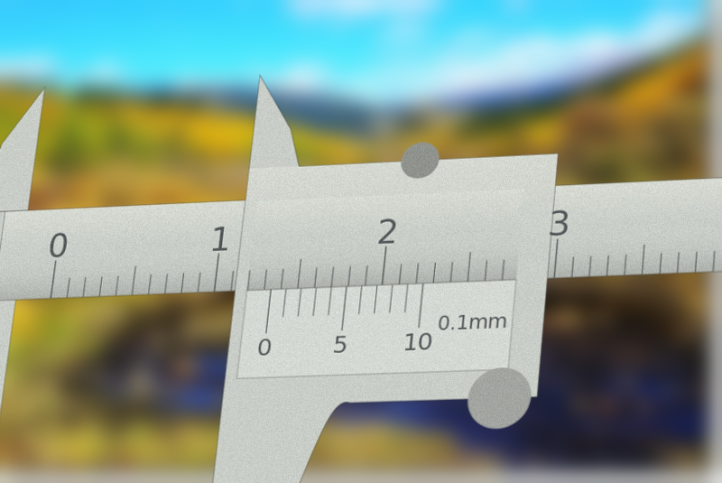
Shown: 13.4; mm
